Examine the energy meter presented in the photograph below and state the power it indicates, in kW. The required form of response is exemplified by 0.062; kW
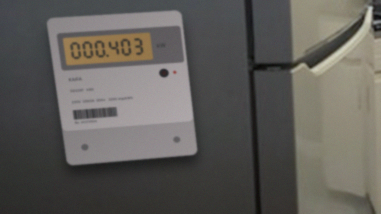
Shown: 0.403; kW
